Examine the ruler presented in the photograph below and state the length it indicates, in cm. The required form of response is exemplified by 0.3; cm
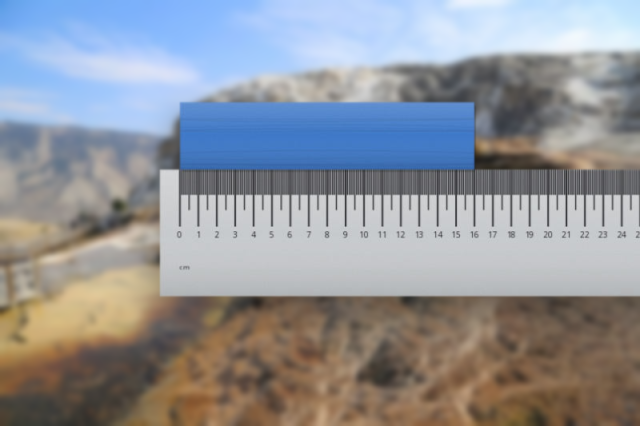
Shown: 16; cm
